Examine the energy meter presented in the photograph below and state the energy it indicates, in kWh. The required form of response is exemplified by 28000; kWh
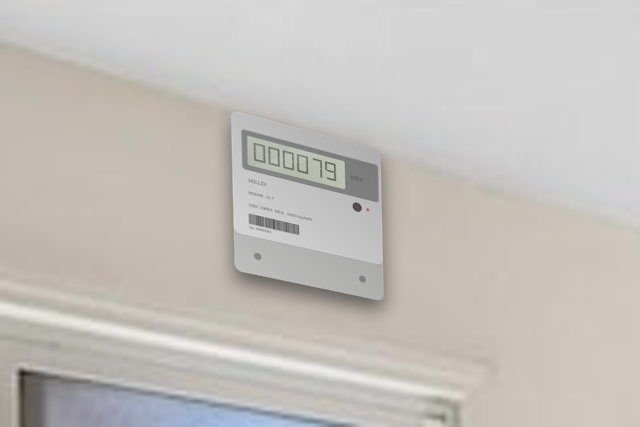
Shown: 79; kWh
